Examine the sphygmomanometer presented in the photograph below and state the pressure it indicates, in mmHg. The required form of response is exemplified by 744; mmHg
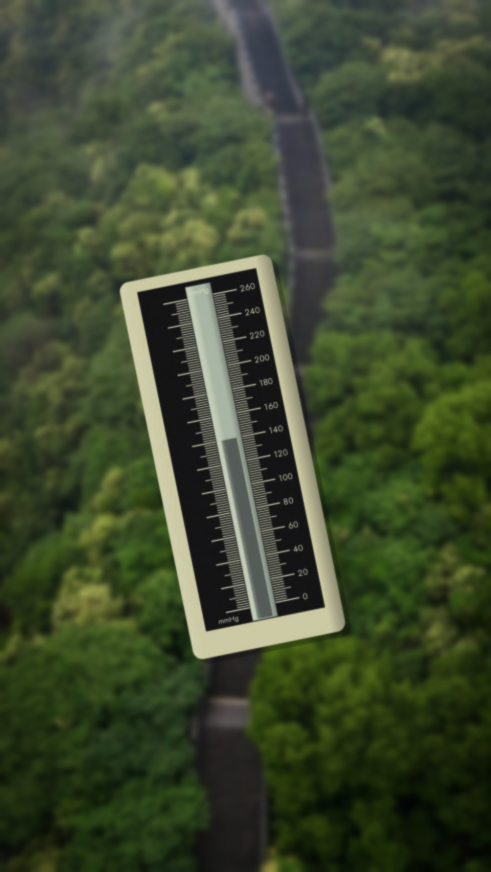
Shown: 140; mmHg
